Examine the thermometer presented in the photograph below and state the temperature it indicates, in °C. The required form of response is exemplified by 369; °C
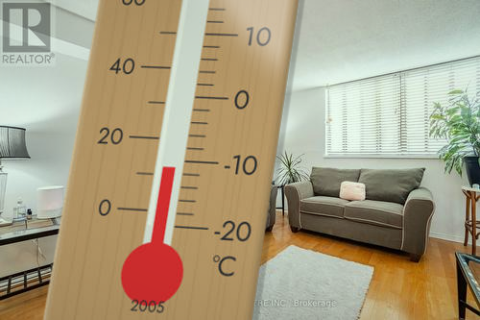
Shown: -11; °C
